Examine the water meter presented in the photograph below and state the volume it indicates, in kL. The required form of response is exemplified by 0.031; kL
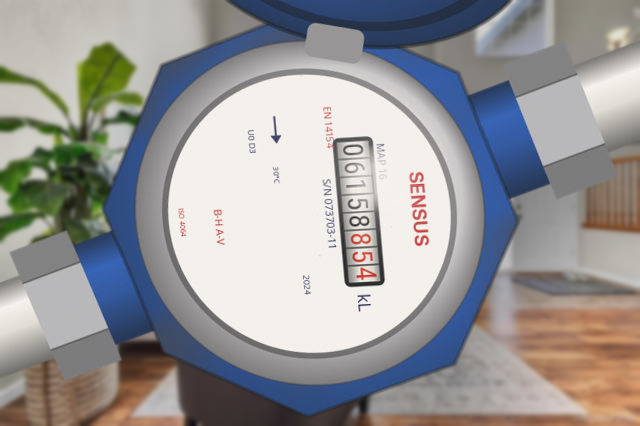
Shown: 6158.854; kL
